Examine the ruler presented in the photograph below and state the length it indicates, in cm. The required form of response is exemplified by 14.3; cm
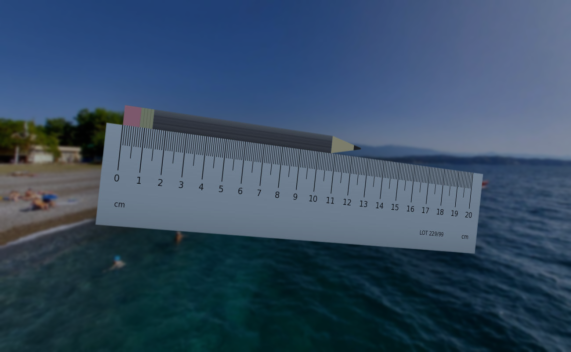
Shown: 12.5; cm
